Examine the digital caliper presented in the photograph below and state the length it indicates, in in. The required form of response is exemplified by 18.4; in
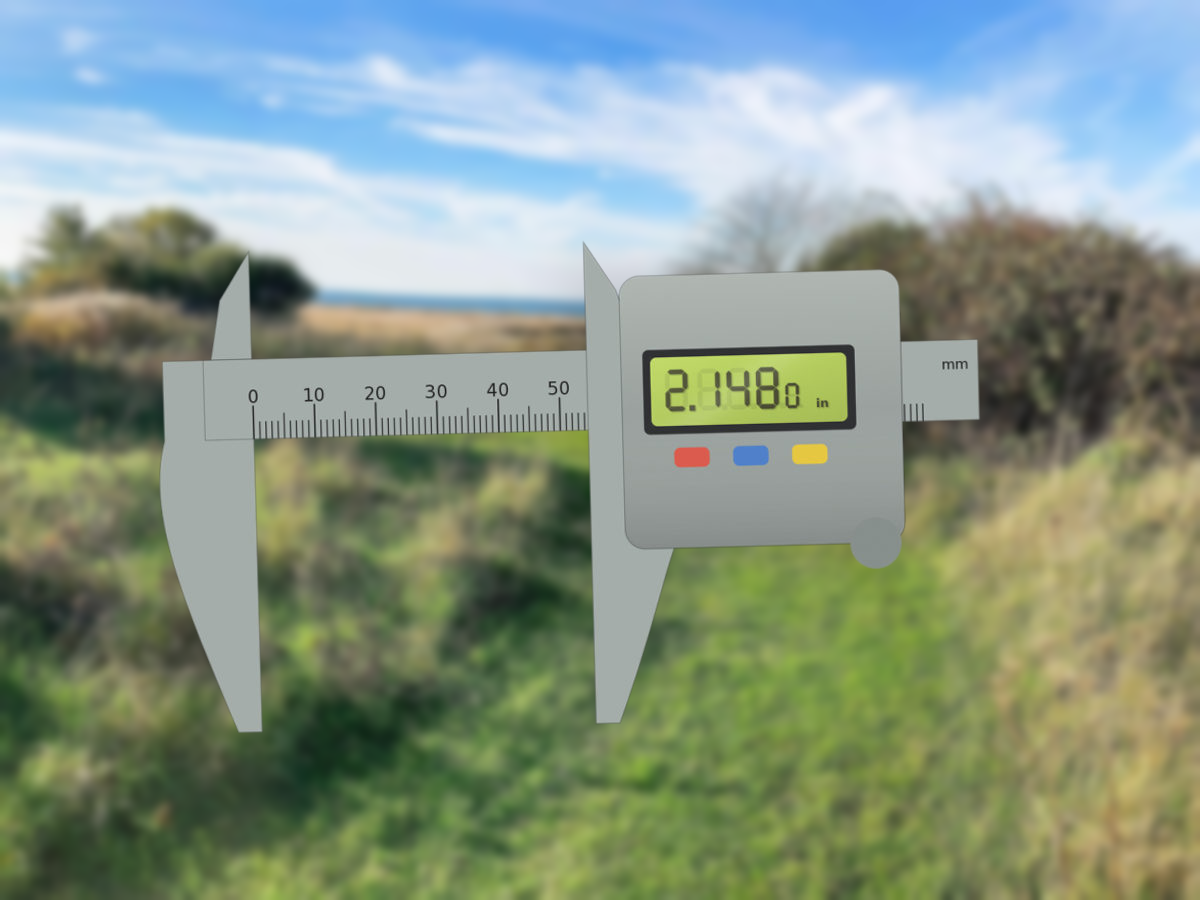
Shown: 2.1480; in
